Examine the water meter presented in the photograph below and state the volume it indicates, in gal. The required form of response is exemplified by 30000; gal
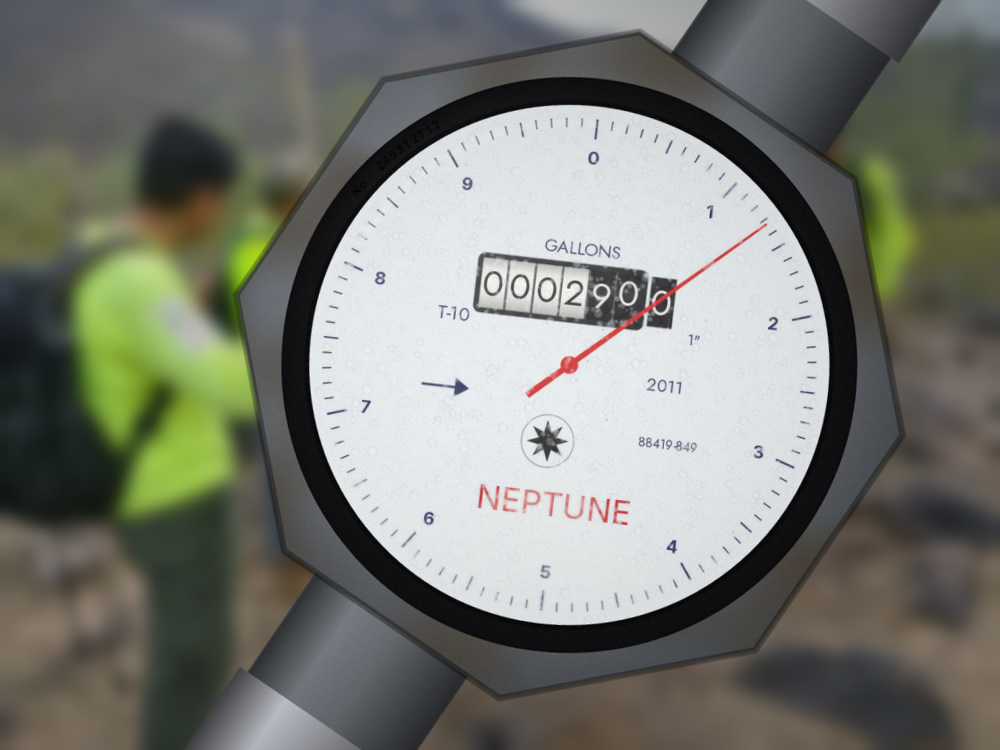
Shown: 2901.3; gal
